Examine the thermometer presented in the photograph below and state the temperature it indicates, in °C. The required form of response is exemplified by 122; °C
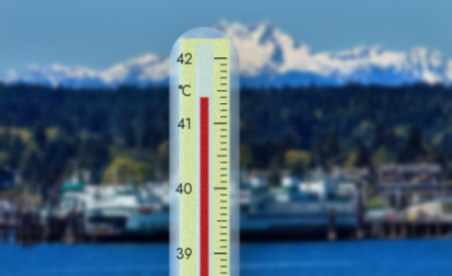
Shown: 41.4; °C
